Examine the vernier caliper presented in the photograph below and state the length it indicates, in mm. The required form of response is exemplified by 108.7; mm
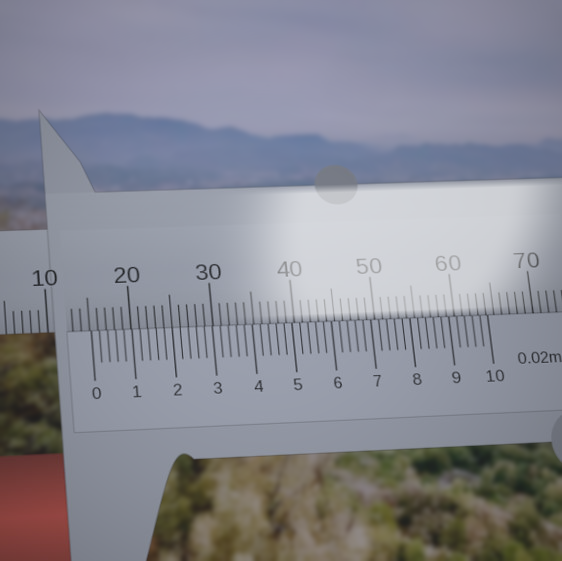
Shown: 15.2; mm
